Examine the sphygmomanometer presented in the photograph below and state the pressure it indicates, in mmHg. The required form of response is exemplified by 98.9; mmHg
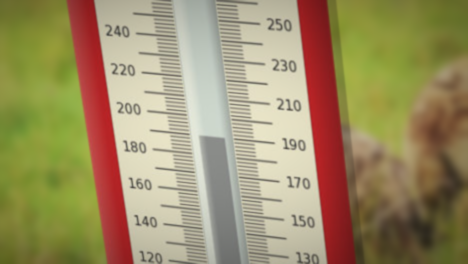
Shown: 190; mmHg
